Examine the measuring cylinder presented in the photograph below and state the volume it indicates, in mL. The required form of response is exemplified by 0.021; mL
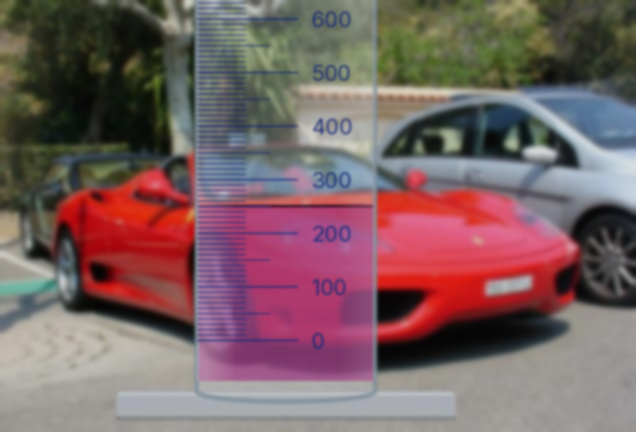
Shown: 250; mL
